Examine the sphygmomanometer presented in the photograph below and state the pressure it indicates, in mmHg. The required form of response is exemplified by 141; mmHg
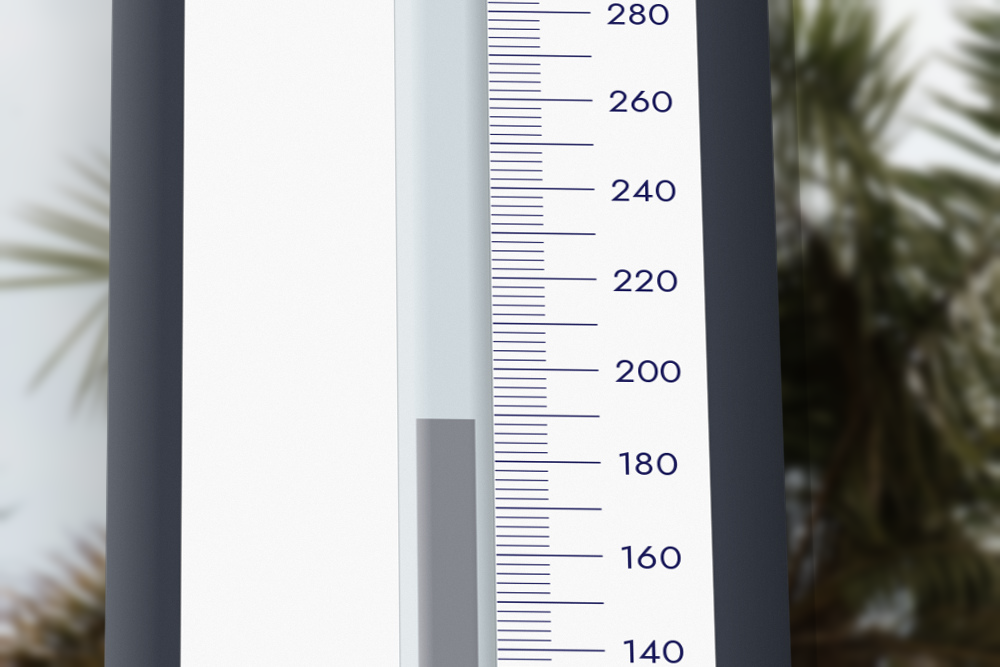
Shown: 189; mmHg
